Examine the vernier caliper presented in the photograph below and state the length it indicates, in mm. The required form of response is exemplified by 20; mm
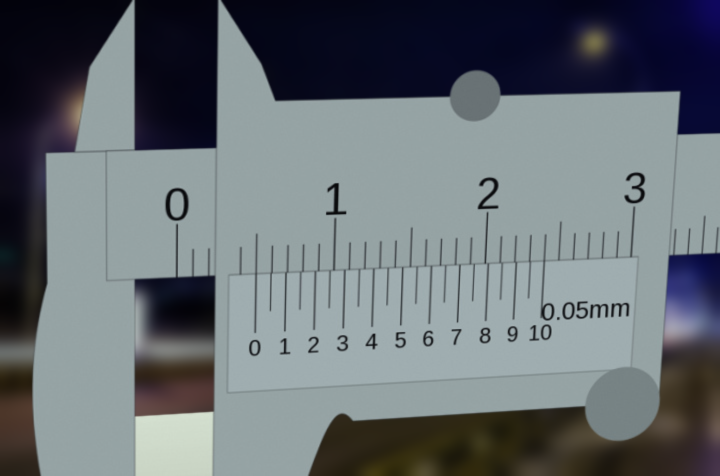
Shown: 5.0; mm
